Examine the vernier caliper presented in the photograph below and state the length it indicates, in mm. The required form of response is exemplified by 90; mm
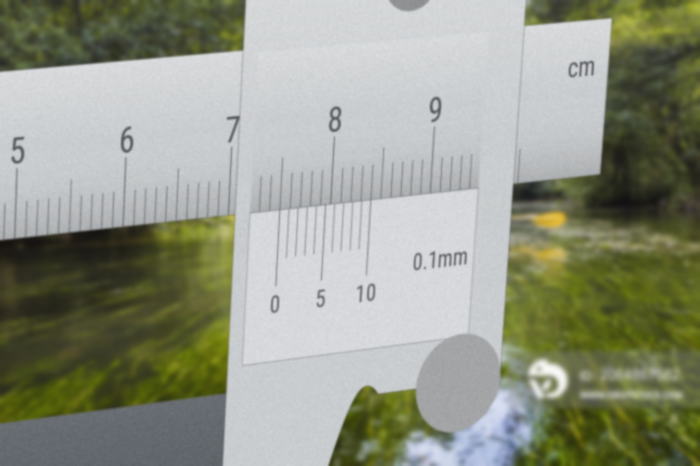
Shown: 75.0; mm
